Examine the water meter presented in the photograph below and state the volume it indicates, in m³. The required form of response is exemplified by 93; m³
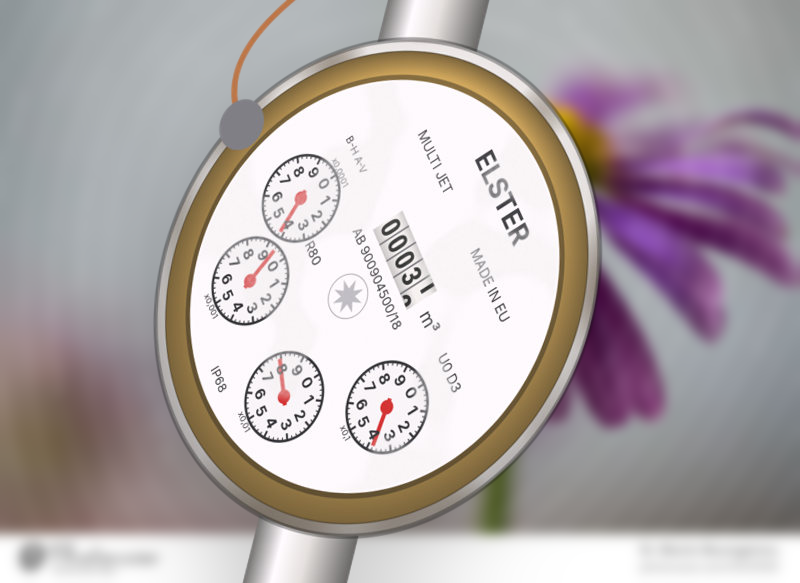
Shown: 31.3794; m³
